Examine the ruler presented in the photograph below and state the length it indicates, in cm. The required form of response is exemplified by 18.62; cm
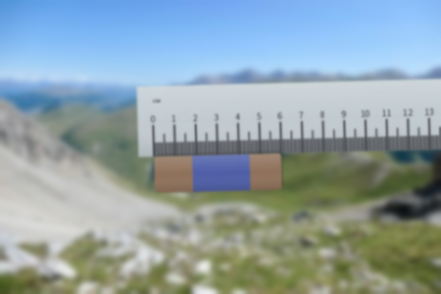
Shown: 6; cm
